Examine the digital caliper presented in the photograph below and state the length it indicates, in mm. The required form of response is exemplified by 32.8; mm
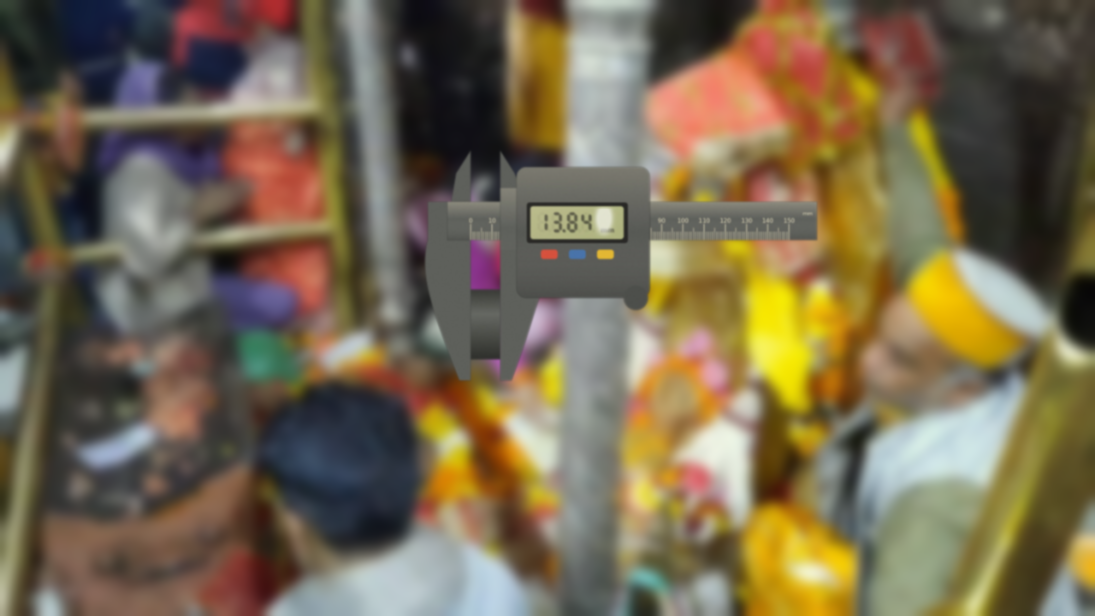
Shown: 13.84; mm
